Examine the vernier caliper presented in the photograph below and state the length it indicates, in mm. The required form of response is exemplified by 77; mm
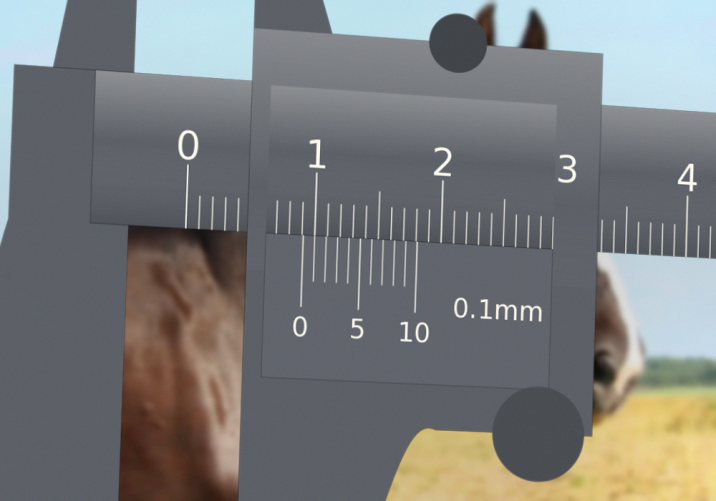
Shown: 9.1; mm
